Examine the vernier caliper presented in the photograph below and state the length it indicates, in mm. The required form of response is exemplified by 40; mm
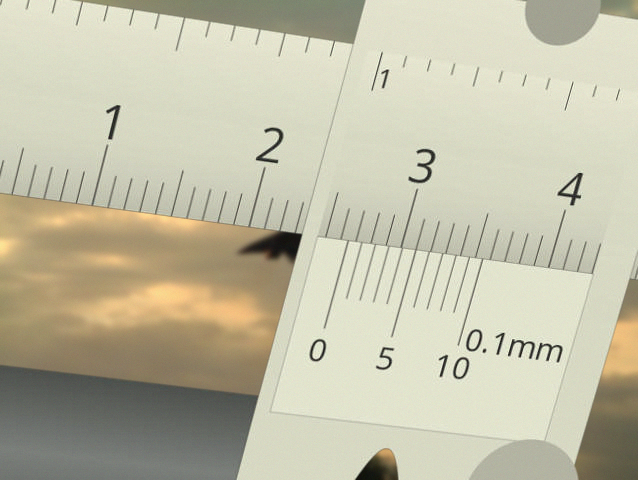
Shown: 26.5; mm
